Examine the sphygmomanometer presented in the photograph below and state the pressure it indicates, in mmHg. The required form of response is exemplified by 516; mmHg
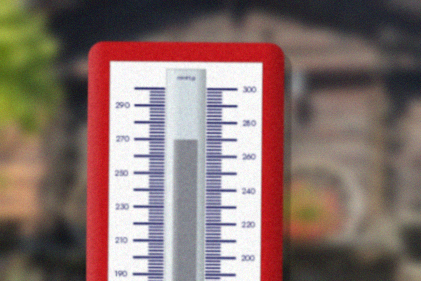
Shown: 270; mmHg
